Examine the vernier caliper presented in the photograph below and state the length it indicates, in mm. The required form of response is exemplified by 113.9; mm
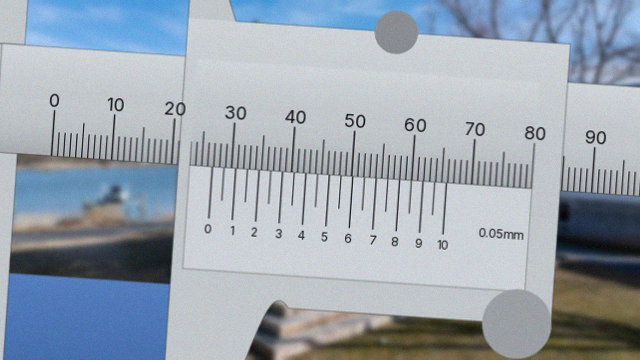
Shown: 26.8; mm
